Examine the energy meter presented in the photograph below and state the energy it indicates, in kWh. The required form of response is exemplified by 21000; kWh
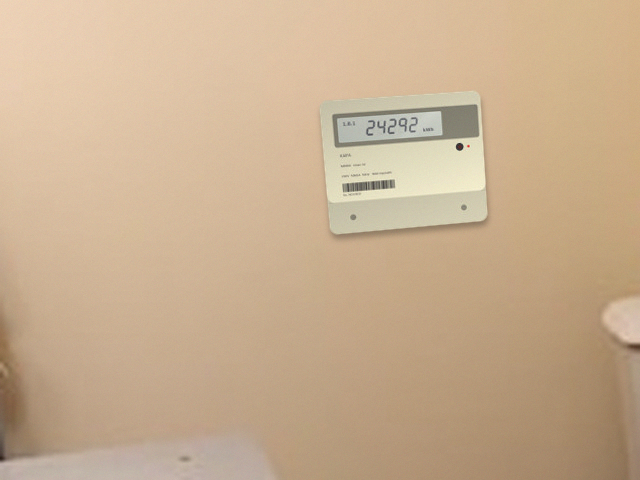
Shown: 24292; kWh
